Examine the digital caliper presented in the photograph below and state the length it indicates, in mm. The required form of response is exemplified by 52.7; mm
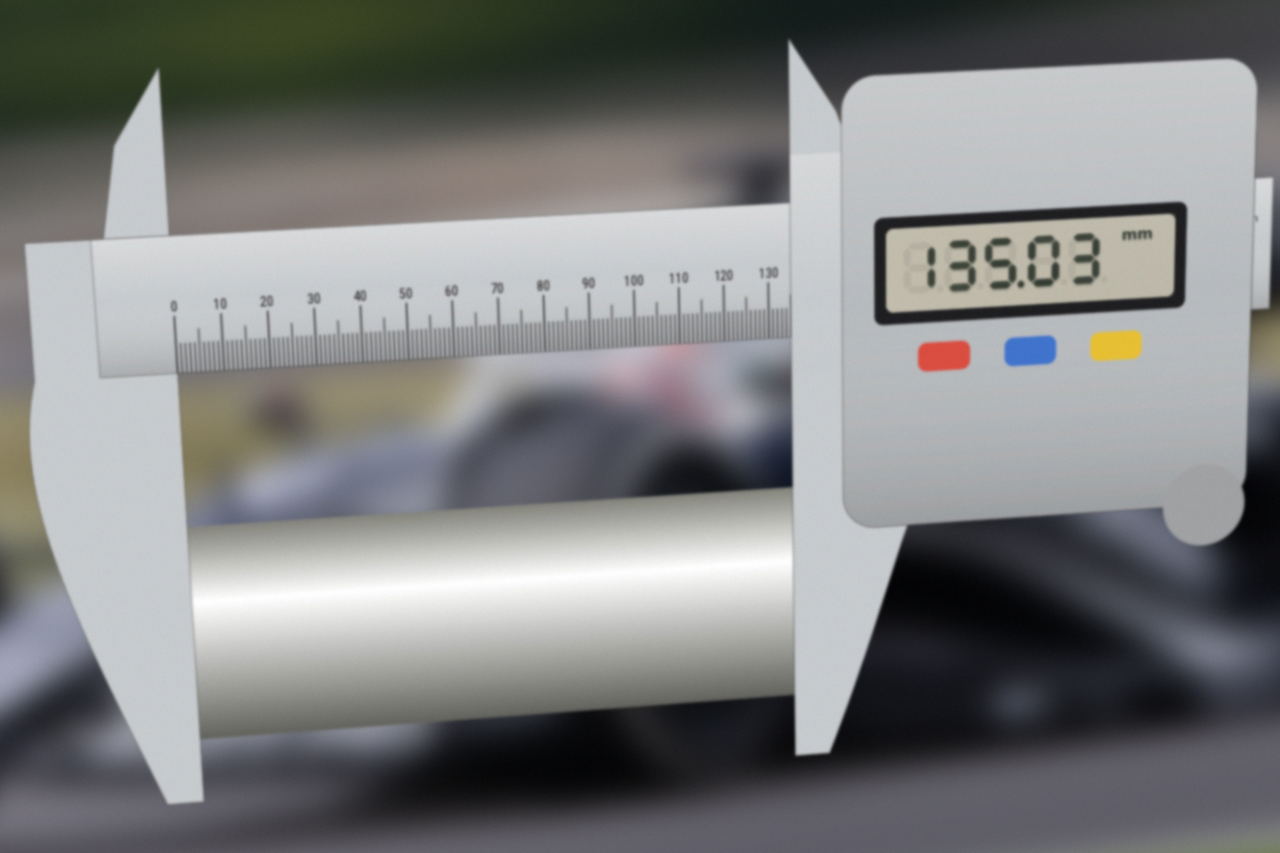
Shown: 135.03; mm
